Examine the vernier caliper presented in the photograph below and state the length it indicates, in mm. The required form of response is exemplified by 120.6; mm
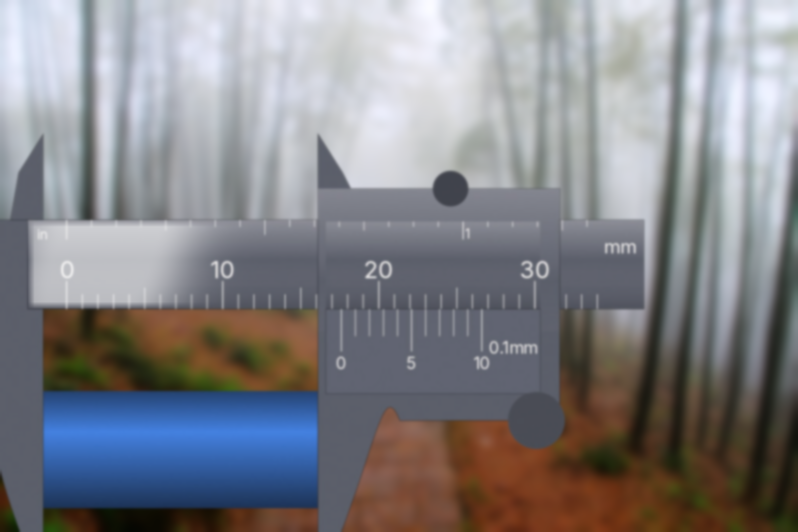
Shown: 17.6; mm
